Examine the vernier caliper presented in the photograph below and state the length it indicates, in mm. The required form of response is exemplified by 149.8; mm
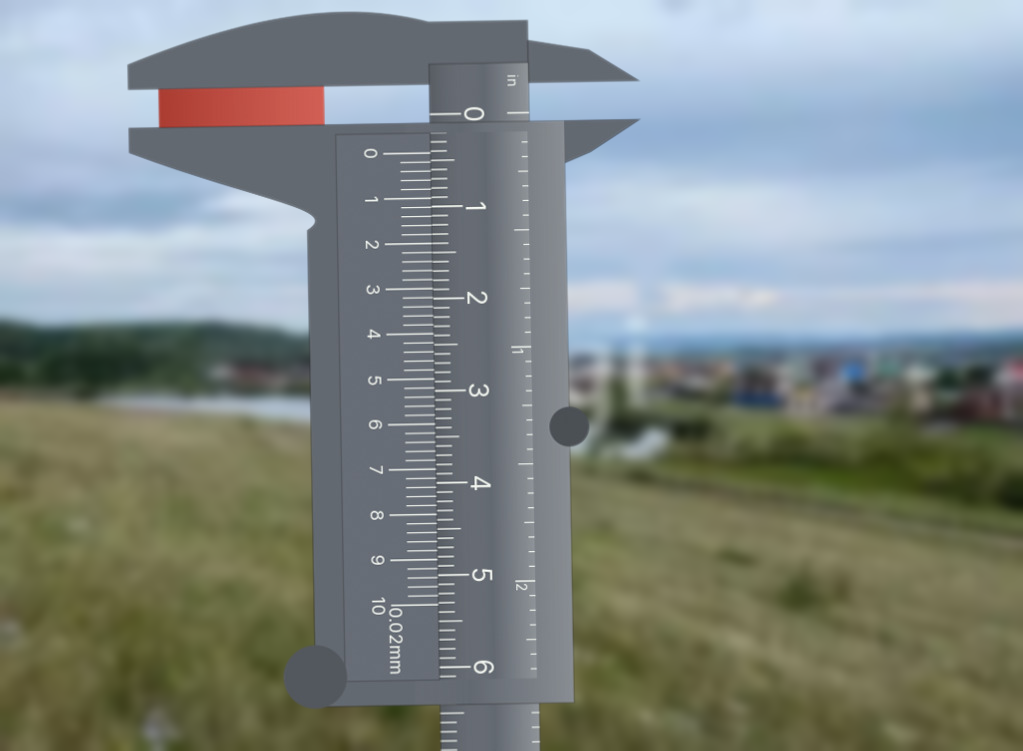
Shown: 4.2; mm
